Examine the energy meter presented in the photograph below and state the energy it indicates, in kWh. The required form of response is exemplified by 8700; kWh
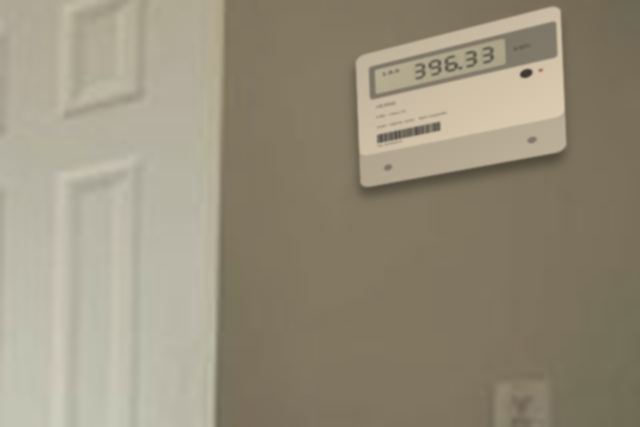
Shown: 396.33; kWh
